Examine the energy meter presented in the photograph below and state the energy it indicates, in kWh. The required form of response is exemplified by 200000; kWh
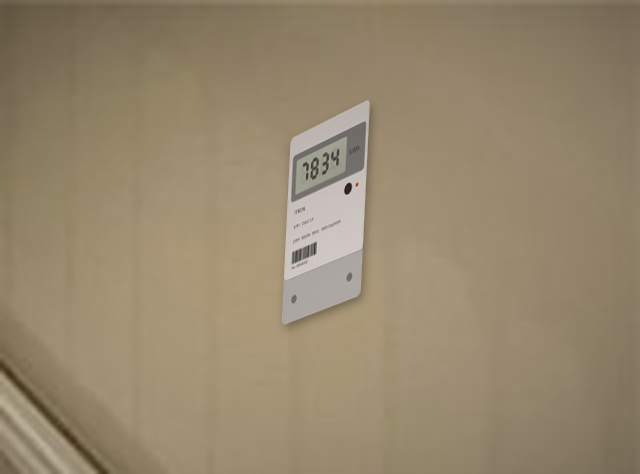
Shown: 7834; kWh
